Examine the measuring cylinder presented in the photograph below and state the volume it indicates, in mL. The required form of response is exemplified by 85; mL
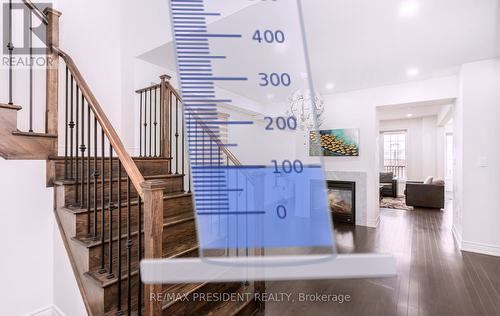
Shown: 100; mL
